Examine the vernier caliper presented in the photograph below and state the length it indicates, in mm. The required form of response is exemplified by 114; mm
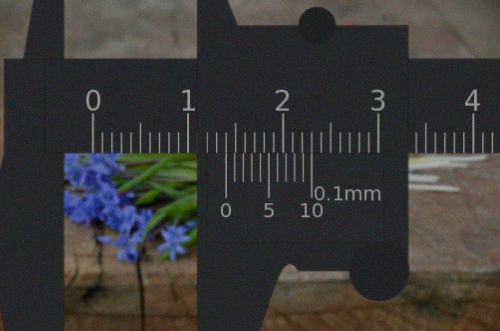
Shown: 14.0; mm
